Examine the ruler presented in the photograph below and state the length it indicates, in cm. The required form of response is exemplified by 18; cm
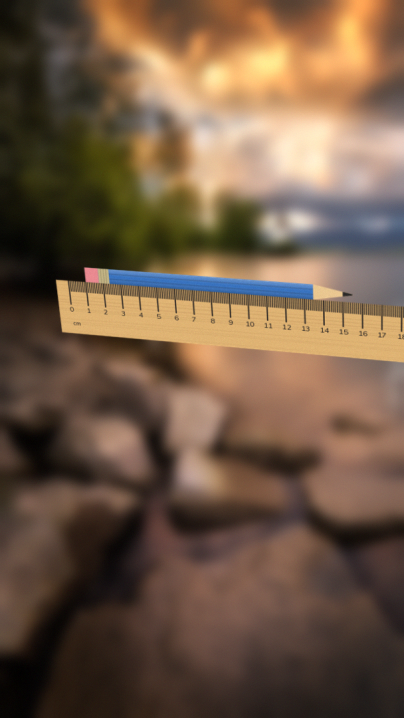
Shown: 14.5; cm
